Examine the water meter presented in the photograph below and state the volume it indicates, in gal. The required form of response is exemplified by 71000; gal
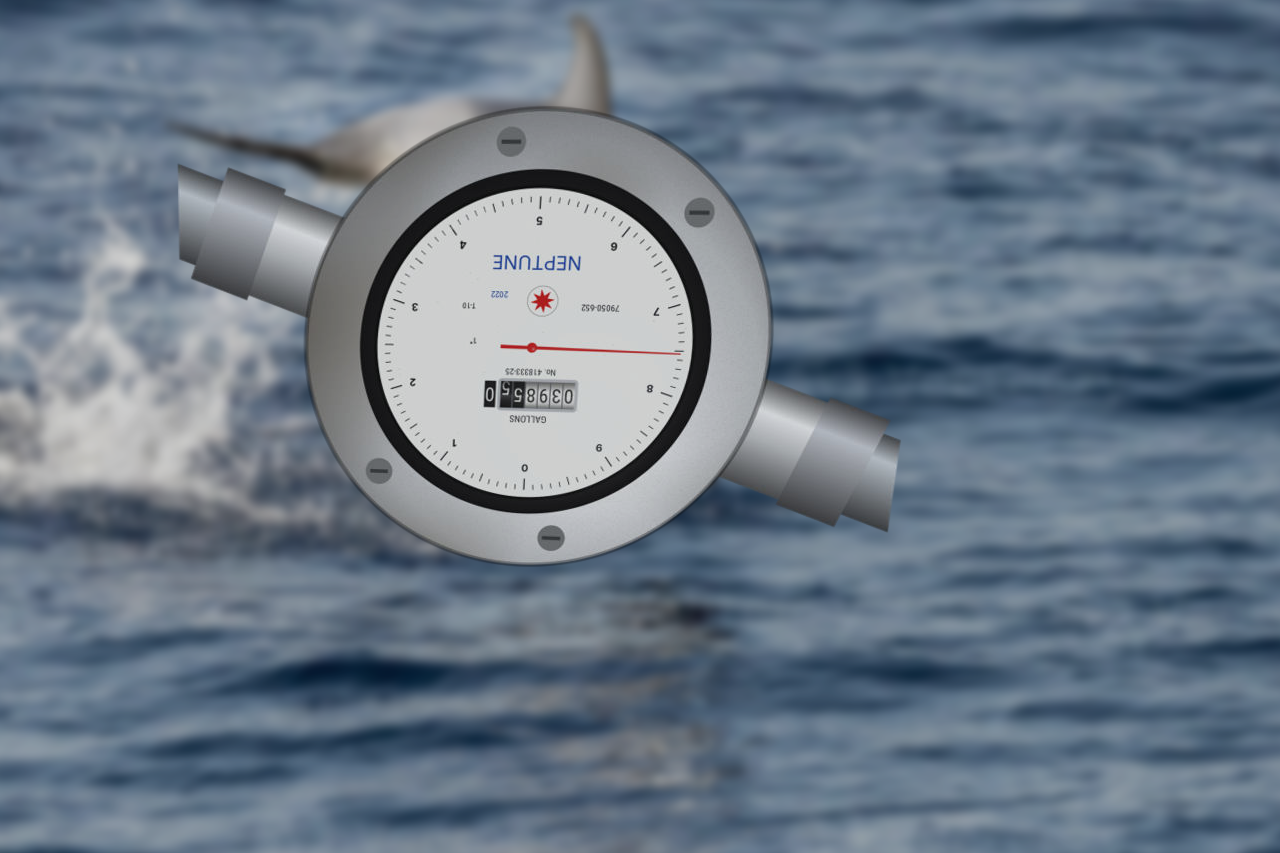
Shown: 398547.5; gal
